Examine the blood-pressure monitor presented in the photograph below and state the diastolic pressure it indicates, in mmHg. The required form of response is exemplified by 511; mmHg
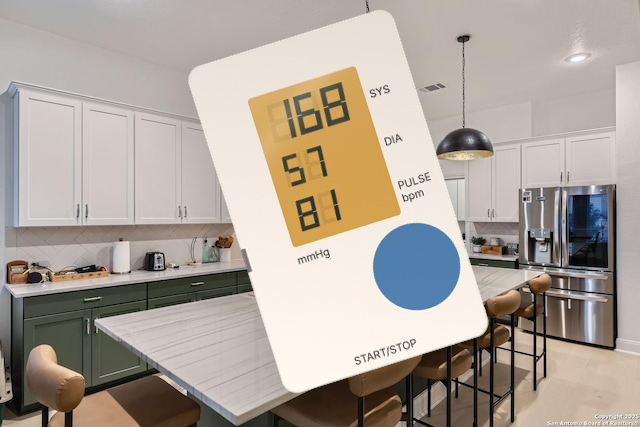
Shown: 57; mmHg
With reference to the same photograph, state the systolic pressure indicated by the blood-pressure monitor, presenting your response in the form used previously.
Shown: 168; mmHg
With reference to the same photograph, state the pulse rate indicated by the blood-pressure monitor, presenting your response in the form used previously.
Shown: 81; bpm
